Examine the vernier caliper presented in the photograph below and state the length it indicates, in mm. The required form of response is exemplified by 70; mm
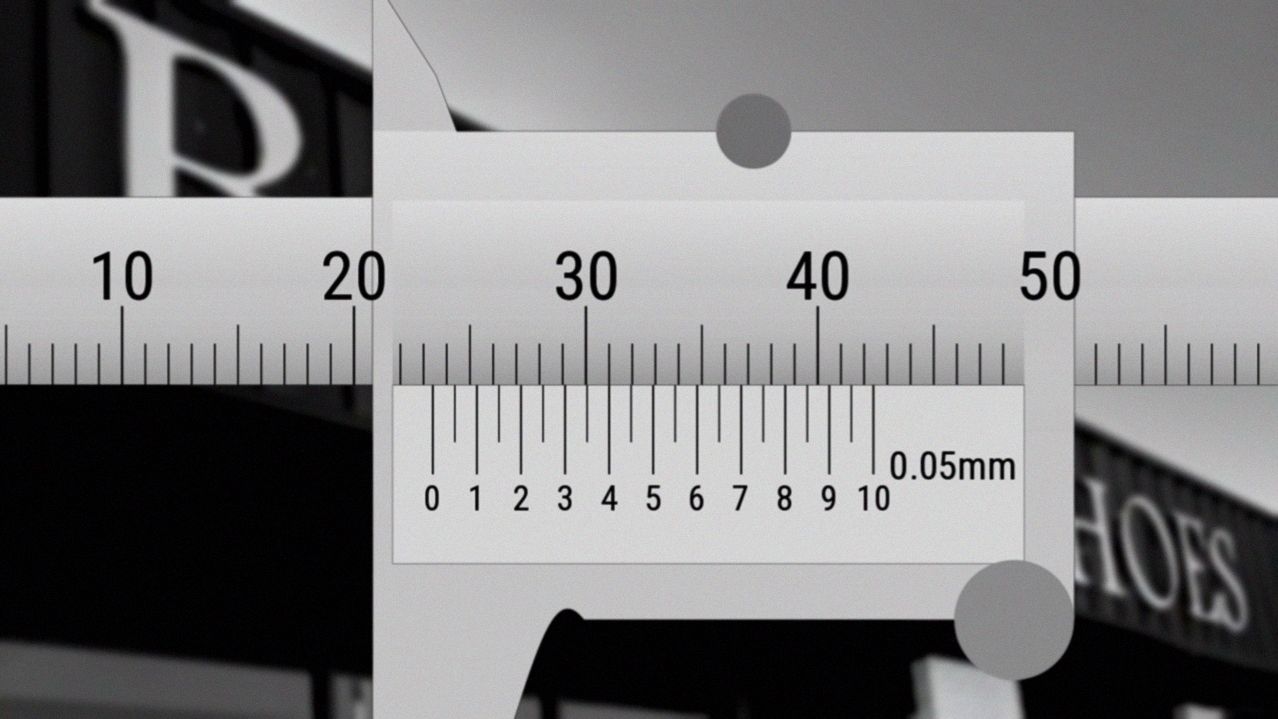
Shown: 23.4; mm
